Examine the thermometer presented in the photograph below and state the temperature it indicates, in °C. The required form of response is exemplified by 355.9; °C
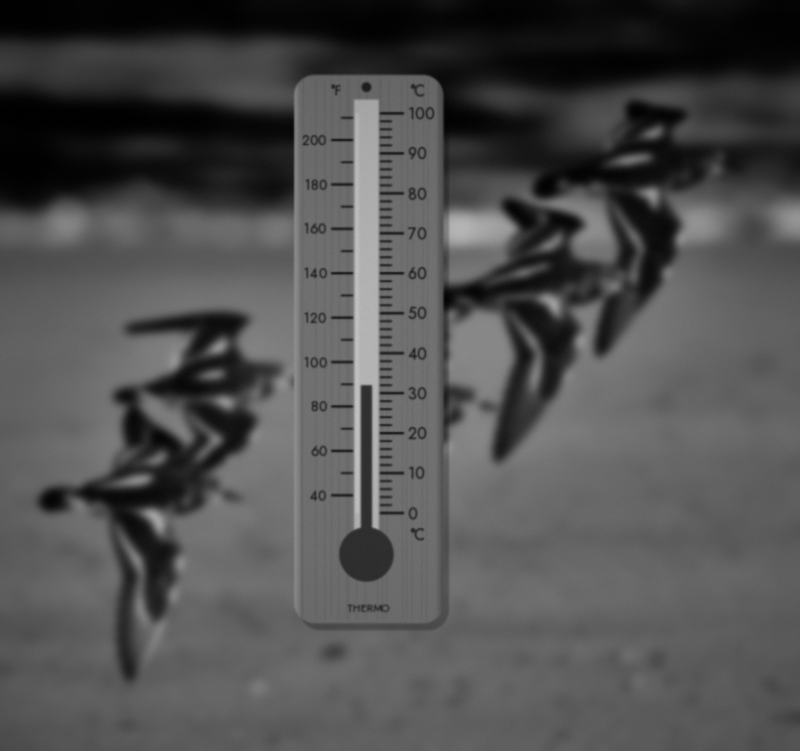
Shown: 32; °C
